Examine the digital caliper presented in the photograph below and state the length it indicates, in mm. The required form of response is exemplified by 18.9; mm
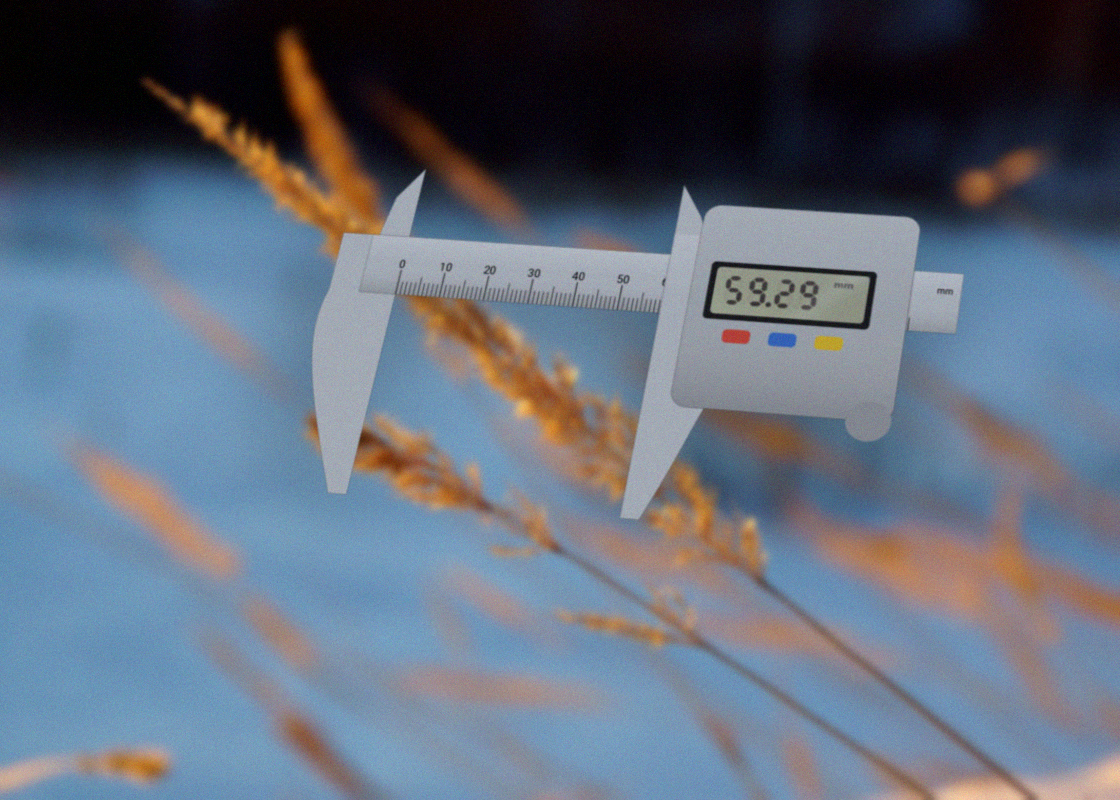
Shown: 59.29; mm
